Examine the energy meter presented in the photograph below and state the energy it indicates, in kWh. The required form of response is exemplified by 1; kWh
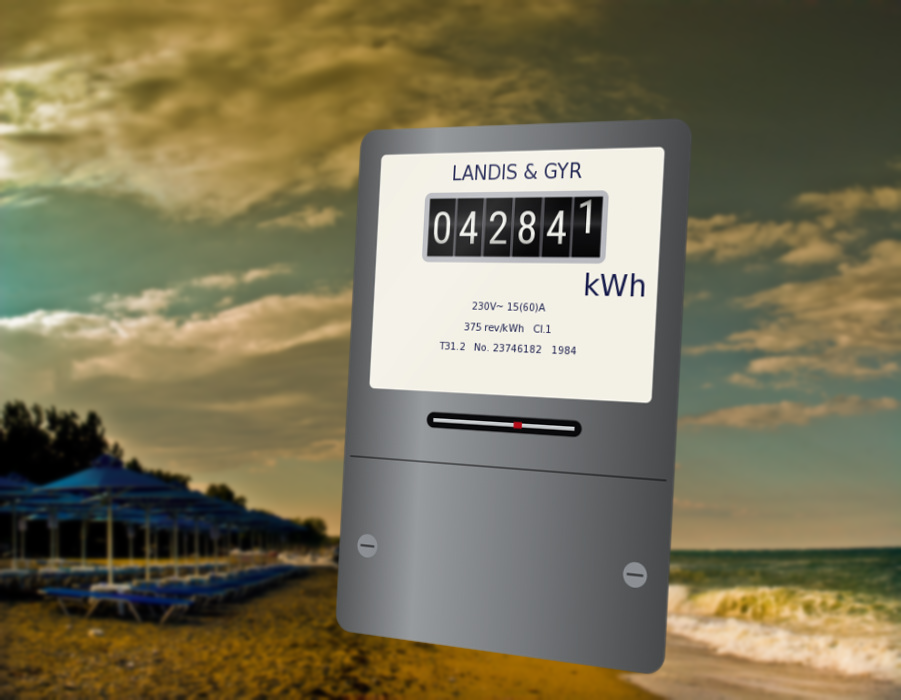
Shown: 42841; kWh
